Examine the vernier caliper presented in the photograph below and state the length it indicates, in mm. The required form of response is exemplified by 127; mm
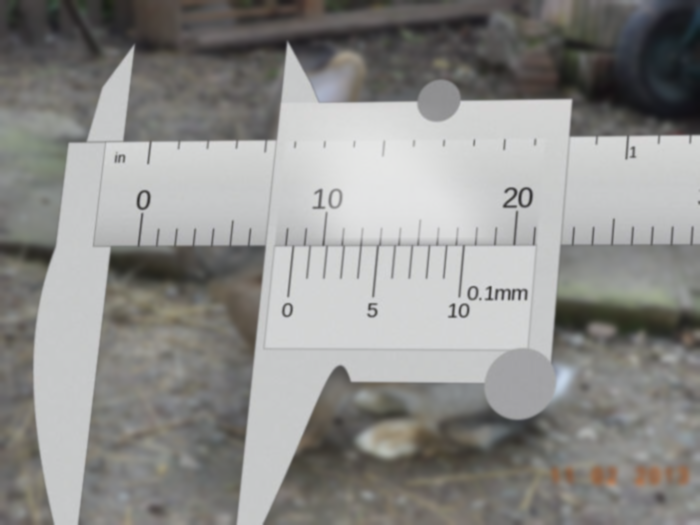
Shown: 8.4; mm
